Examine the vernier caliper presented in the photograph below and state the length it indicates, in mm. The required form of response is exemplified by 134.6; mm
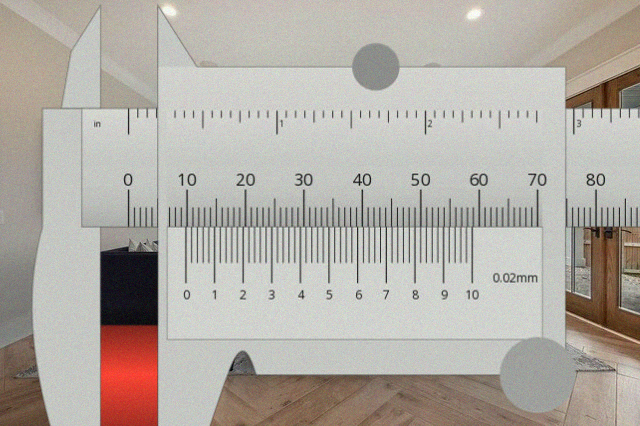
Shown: 9.8; mm
